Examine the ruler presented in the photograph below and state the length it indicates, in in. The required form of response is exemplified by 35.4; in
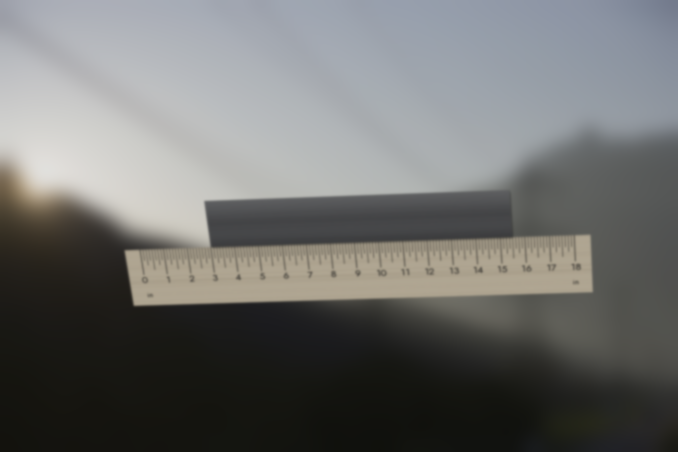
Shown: 12.5; in
